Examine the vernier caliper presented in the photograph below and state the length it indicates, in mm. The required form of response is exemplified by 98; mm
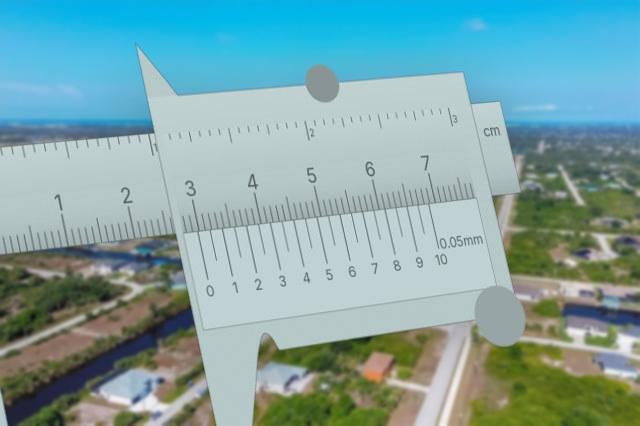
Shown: 29.8; mm
